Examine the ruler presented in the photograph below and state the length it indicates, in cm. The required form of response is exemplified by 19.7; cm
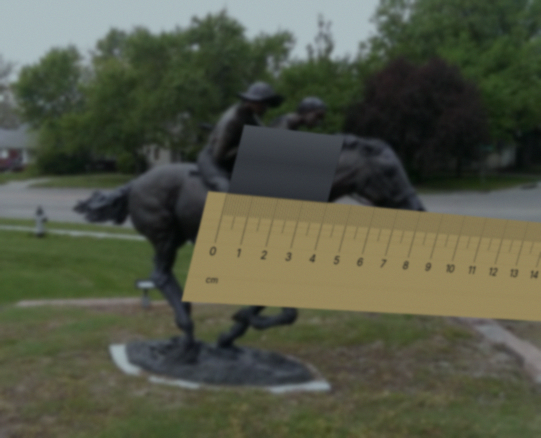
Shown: 4; cm
